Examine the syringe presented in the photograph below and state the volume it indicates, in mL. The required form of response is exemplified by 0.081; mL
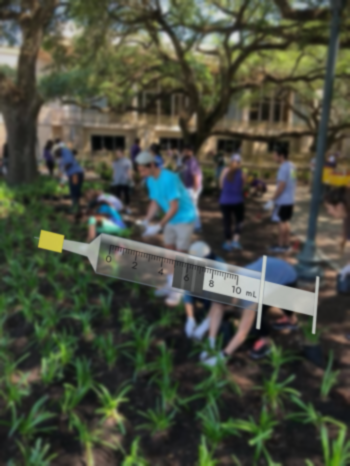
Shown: 5; mL
